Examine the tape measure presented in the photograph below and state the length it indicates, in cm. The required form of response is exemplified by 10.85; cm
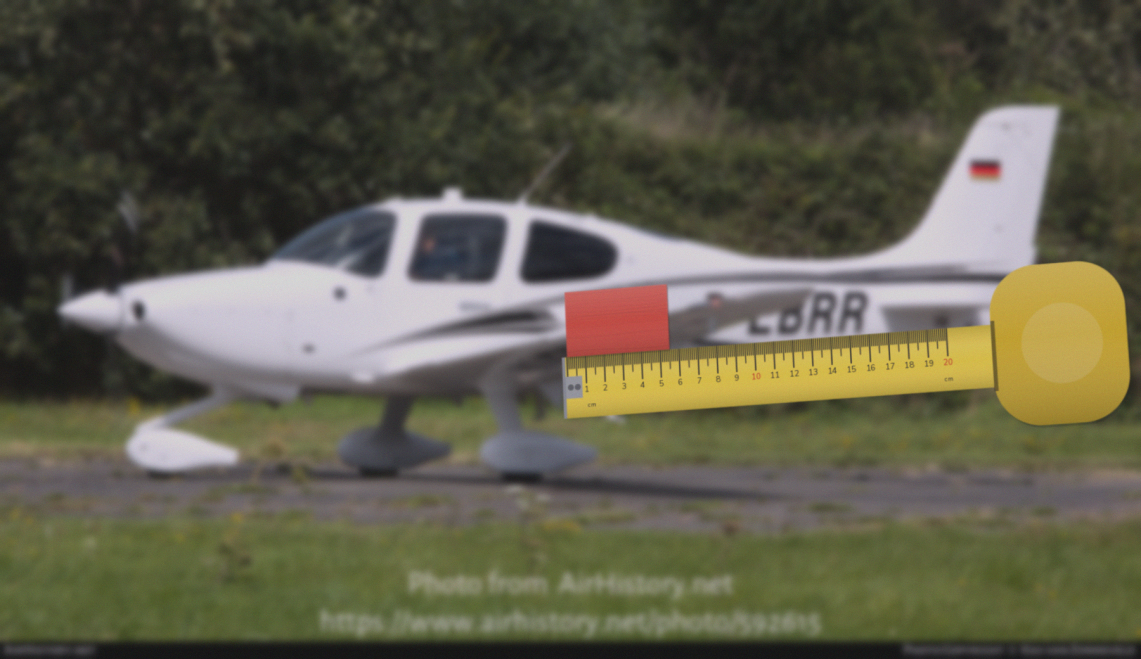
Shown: 5.5; cm
